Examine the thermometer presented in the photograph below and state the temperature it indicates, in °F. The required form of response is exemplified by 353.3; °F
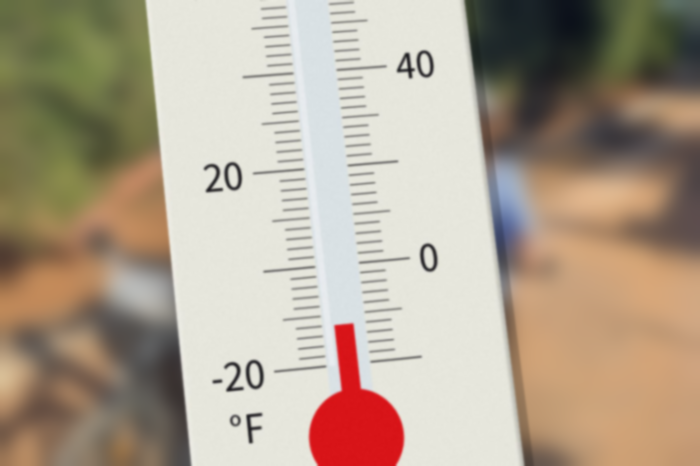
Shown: -12; °F
